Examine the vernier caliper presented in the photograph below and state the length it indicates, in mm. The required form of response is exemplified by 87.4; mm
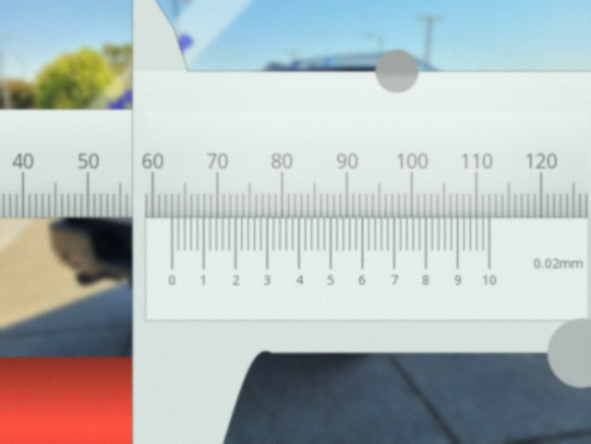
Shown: 63.0; mm
